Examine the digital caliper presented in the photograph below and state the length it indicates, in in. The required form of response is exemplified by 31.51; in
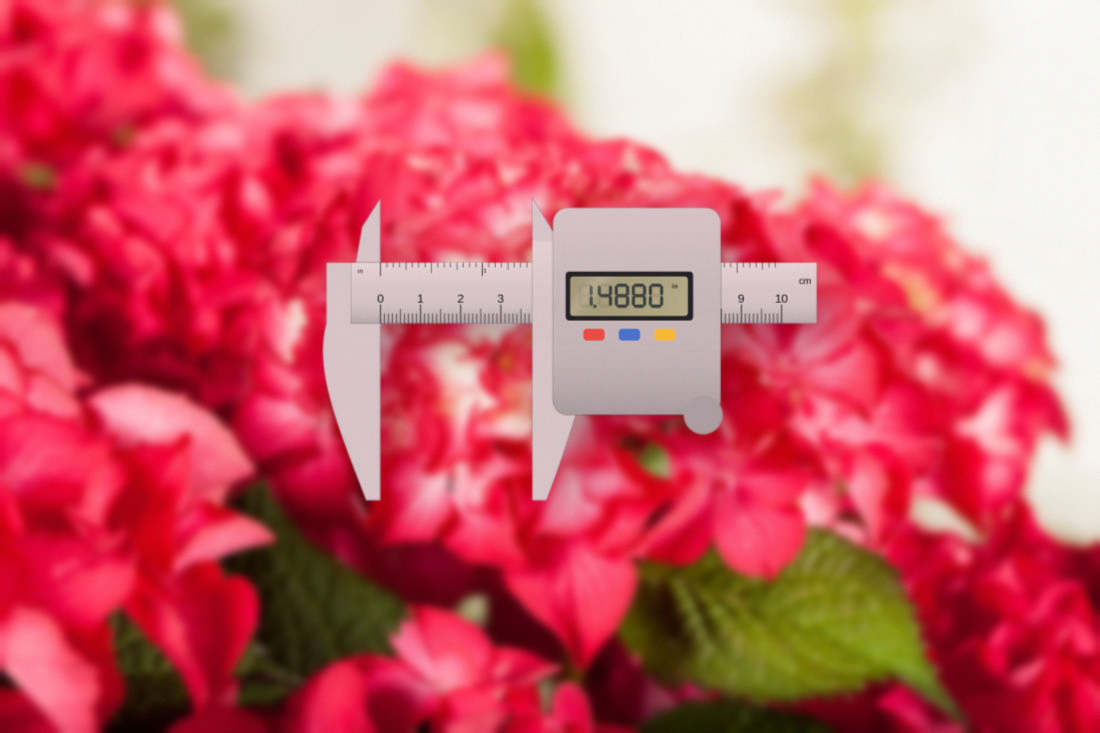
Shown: 1.4880; in
